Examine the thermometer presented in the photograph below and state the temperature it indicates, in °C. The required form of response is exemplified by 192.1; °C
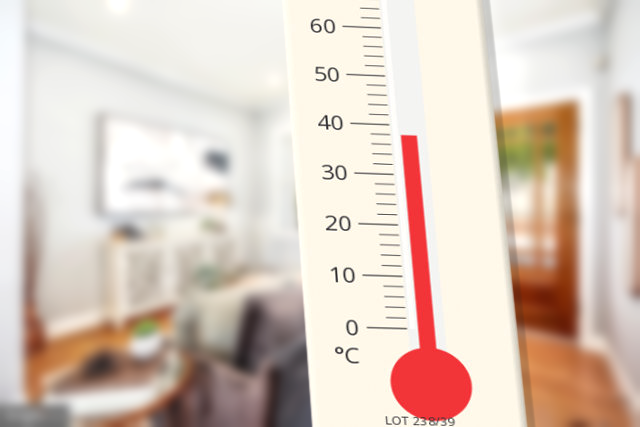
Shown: 38; °C
